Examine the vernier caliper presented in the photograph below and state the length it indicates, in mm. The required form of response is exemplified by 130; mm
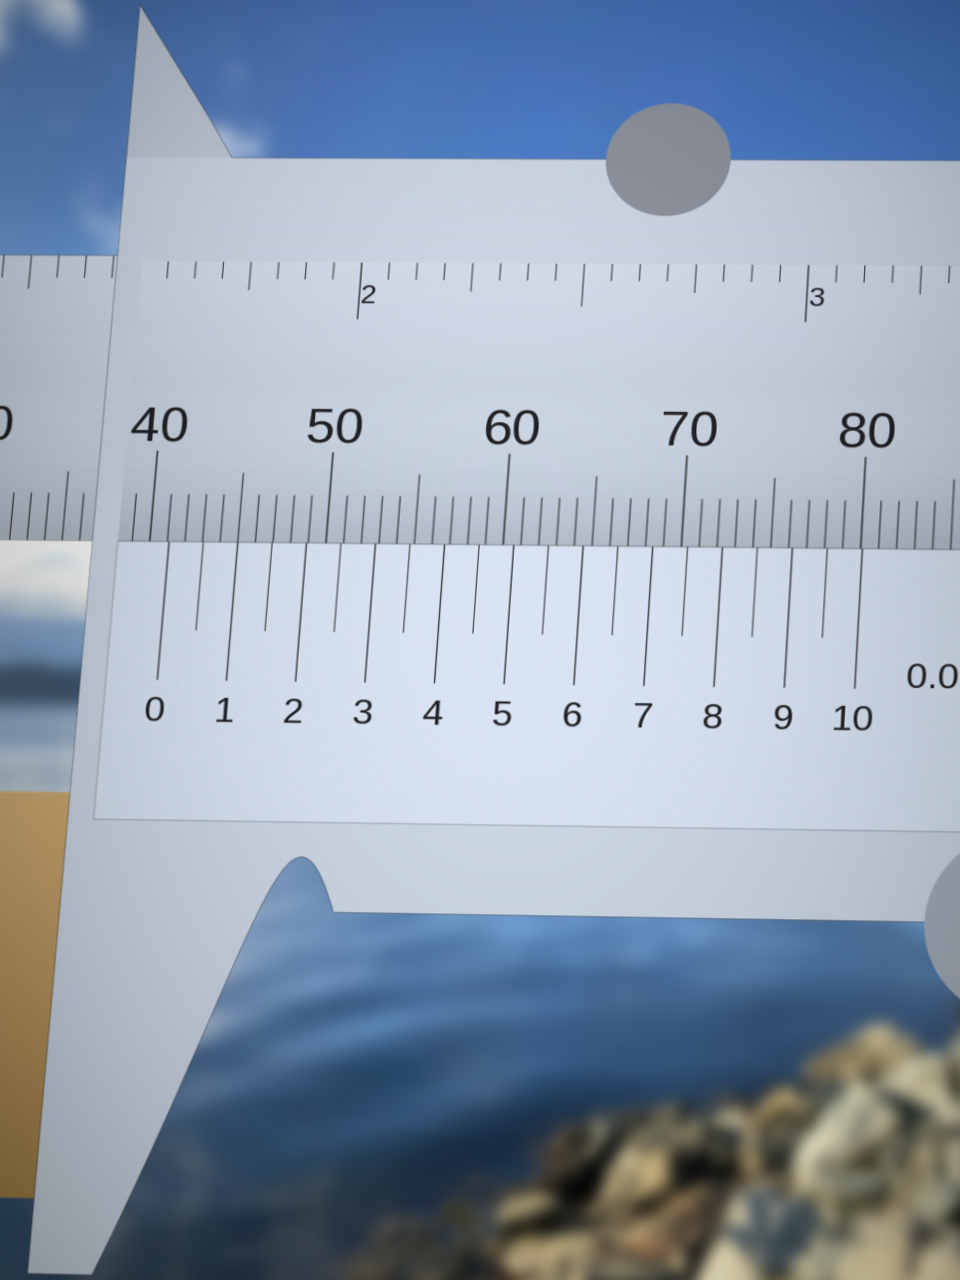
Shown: 41.1; mm
